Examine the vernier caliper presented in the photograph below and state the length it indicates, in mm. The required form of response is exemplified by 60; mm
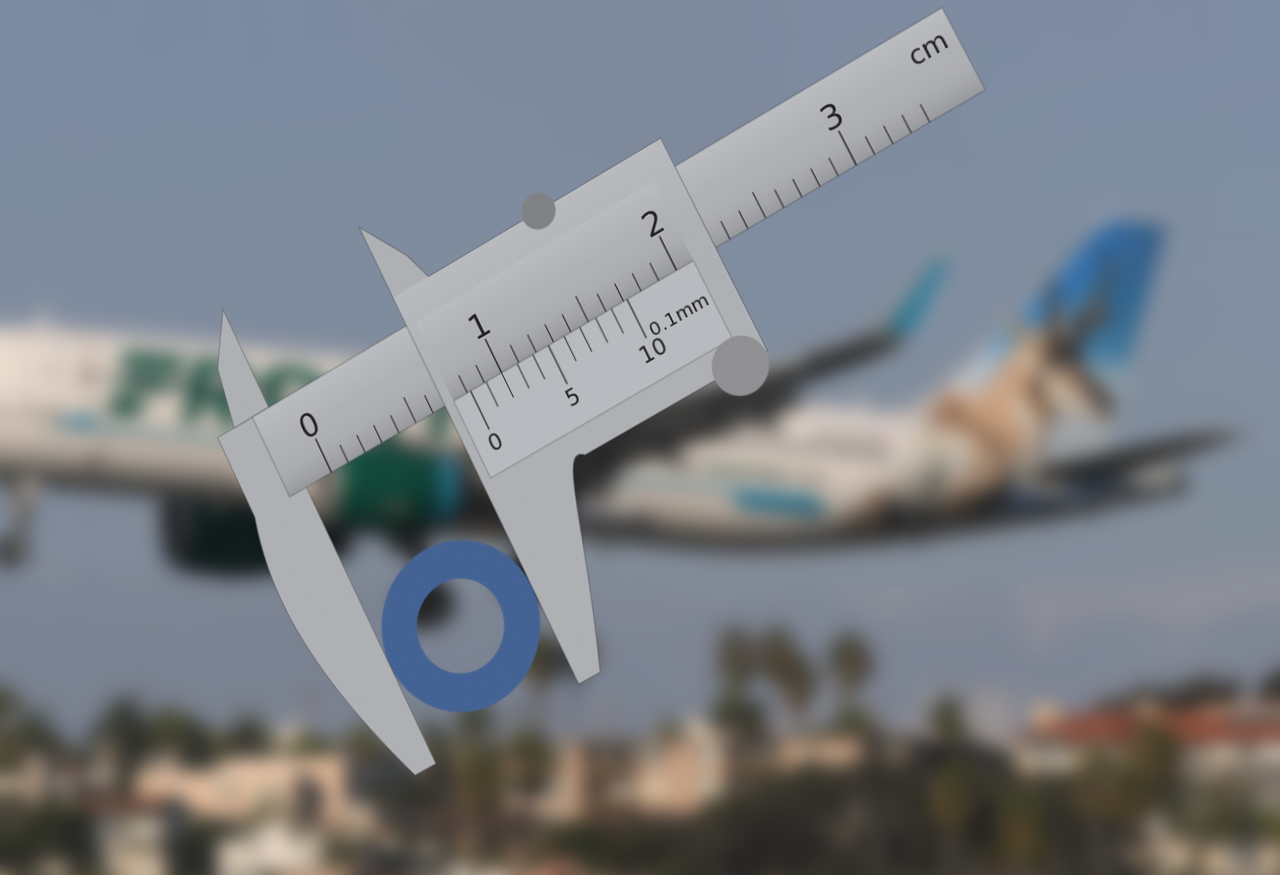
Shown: 8.2; mm
